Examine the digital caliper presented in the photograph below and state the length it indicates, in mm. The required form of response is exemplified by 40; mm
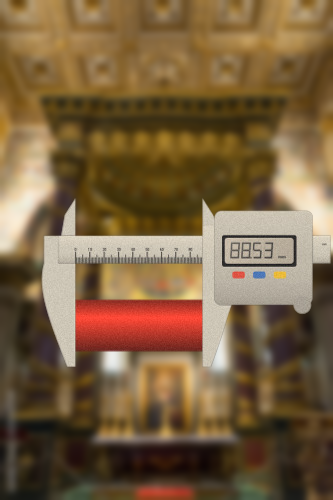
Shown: 88.53; mm
